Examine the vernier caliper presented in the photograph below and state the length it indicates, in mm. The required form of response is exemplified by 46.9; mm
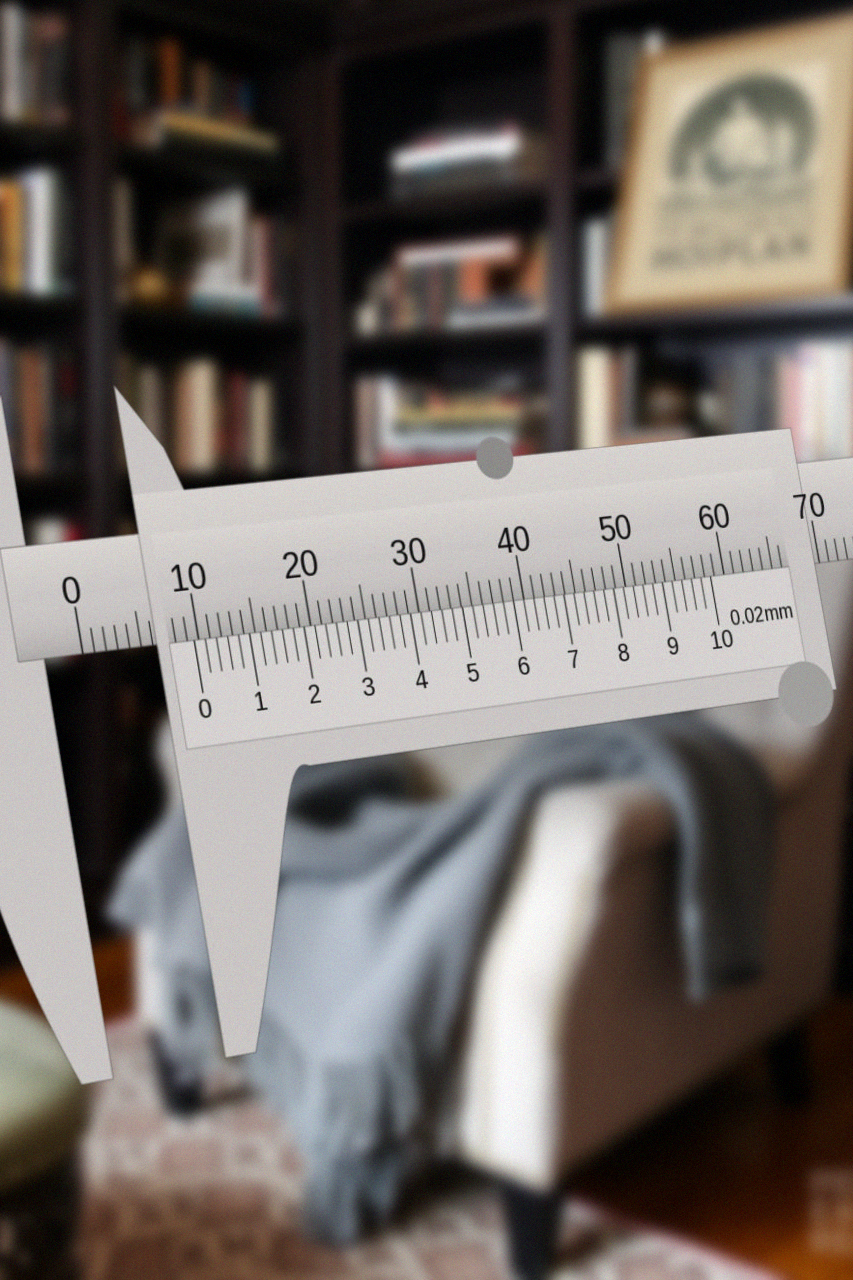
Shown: 9.6; mm
